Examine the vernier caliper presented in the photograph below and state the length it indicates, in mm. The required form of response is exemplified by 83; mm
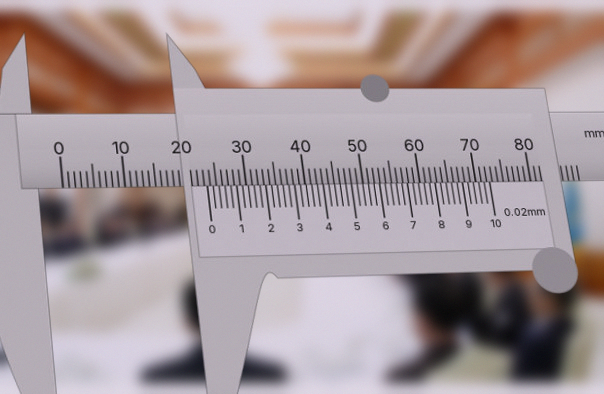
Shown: 23.5; mm
